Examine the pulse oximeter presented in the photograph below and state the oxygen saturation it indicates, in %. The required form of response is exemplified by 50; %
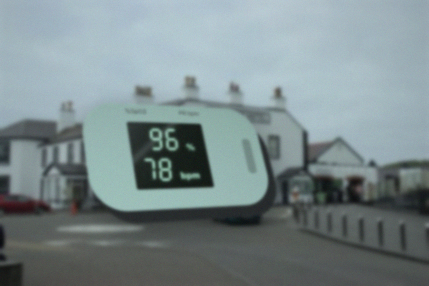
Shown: 96; %
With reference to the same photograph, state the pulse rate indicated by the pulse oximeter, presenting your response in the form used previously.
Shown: 78; bpm
